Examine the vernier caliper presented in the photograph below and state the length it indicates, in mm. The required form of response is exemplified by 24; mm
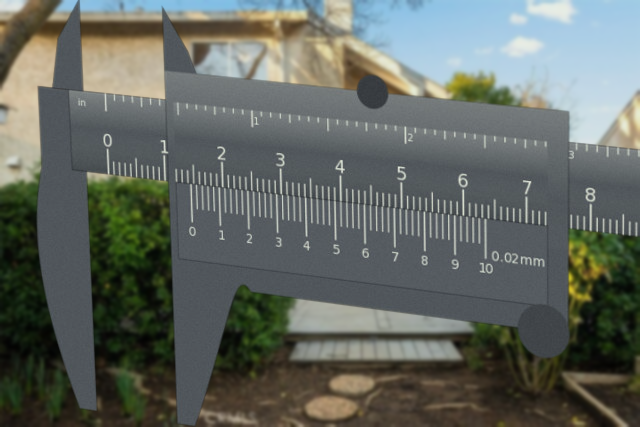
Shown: 14.5; mm
